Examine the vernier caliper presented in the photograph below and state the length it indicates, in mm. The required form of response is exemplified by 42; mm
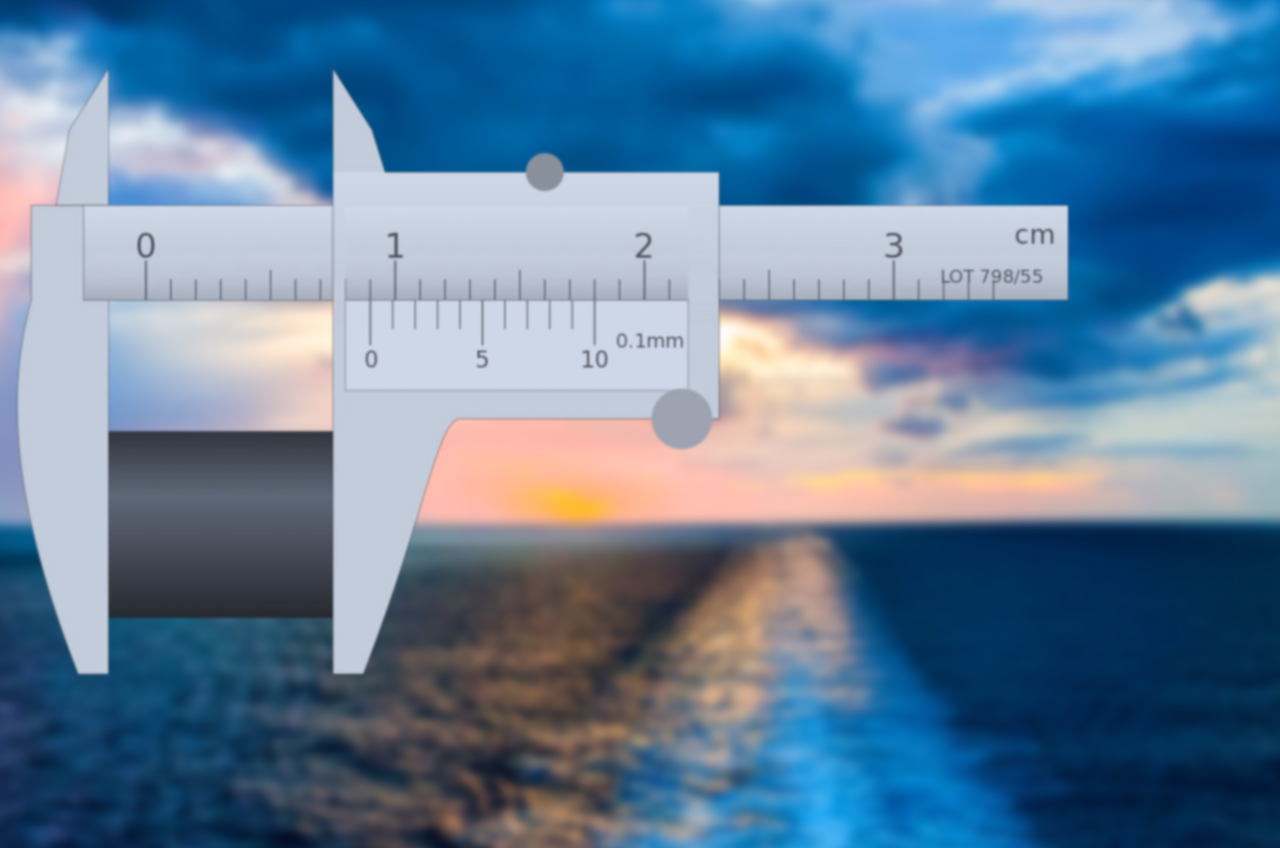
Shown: 9.0; mm
